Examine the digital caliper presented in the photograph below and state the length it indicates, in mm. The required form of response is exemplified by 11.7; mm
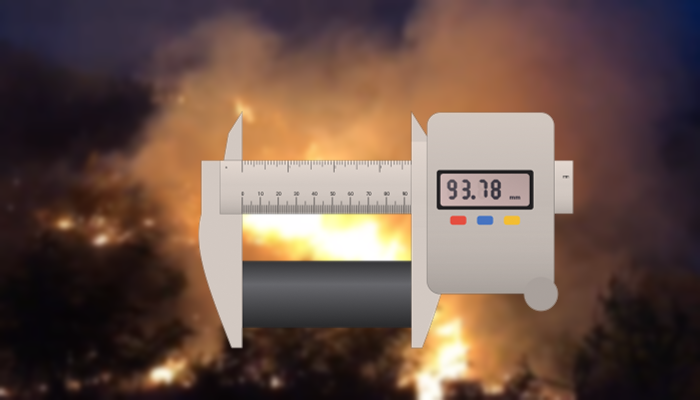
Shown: 93.78; mm
